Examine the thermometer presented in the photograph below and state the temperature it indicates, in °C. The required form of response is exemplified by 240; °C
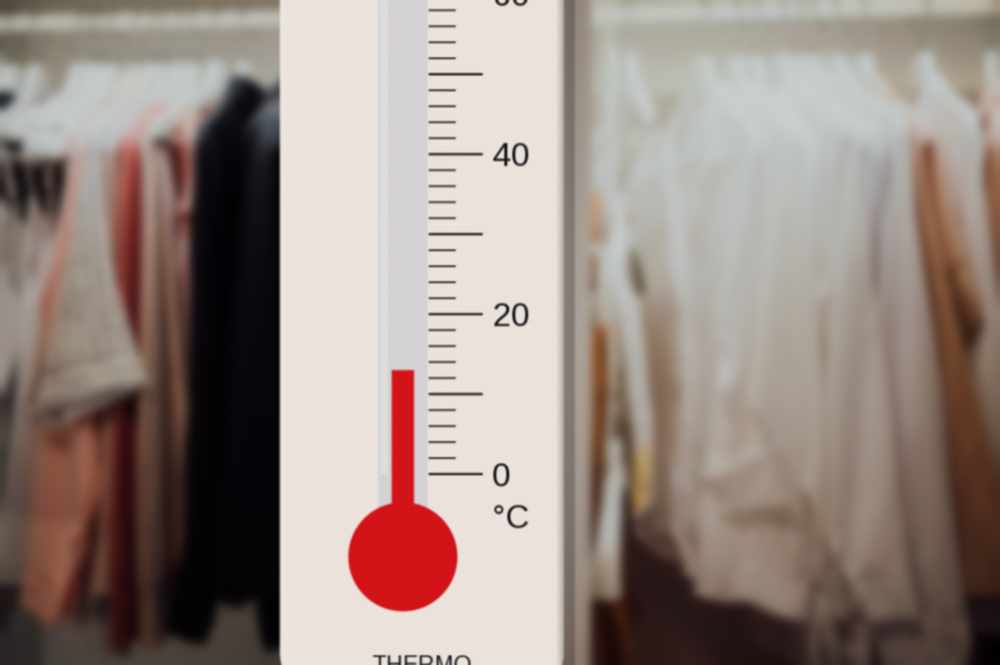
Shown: 13; °C
